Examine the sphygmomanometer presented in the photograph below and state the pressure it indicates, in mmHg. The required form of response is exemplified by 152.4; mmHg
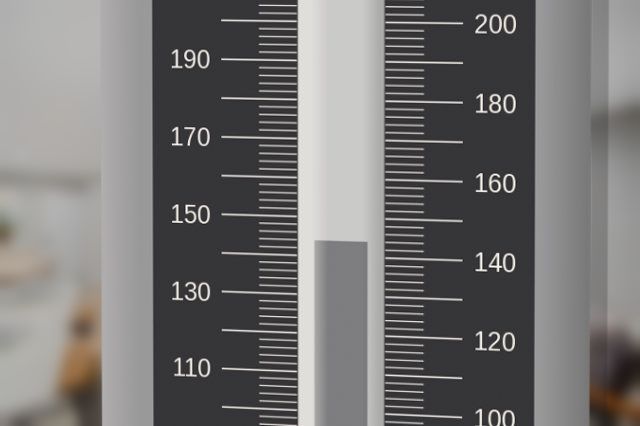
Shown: 144; mmHg
